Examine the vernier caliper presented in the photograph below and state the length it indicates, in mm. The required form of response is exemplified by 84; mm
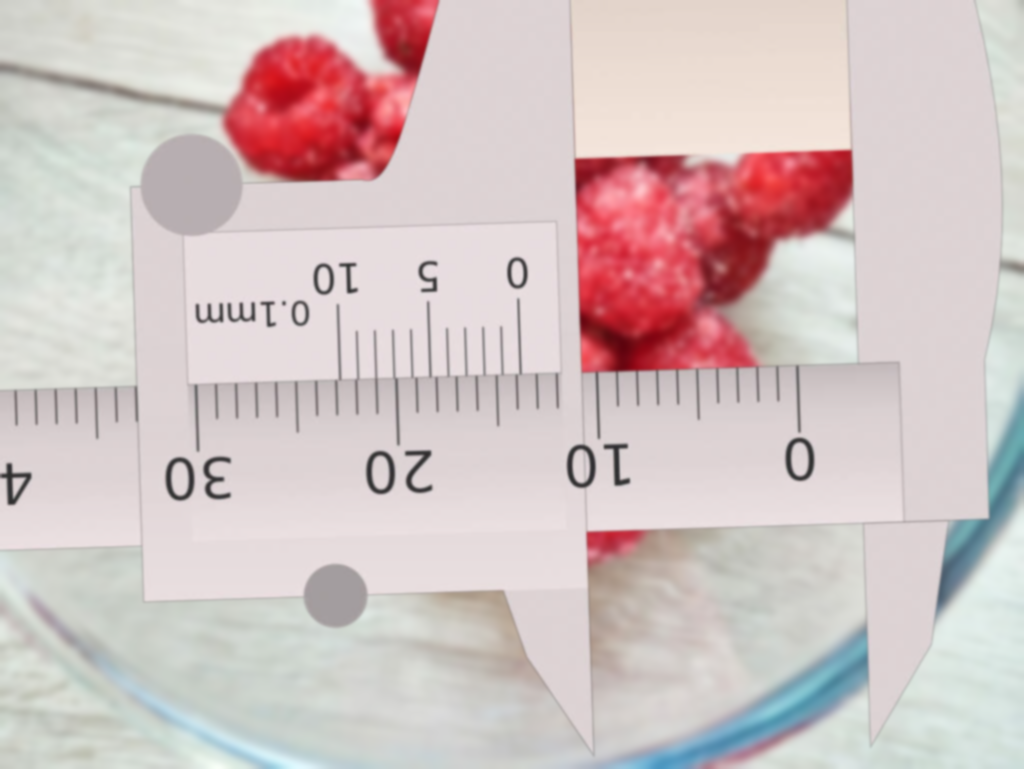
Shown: 13.8; mm
